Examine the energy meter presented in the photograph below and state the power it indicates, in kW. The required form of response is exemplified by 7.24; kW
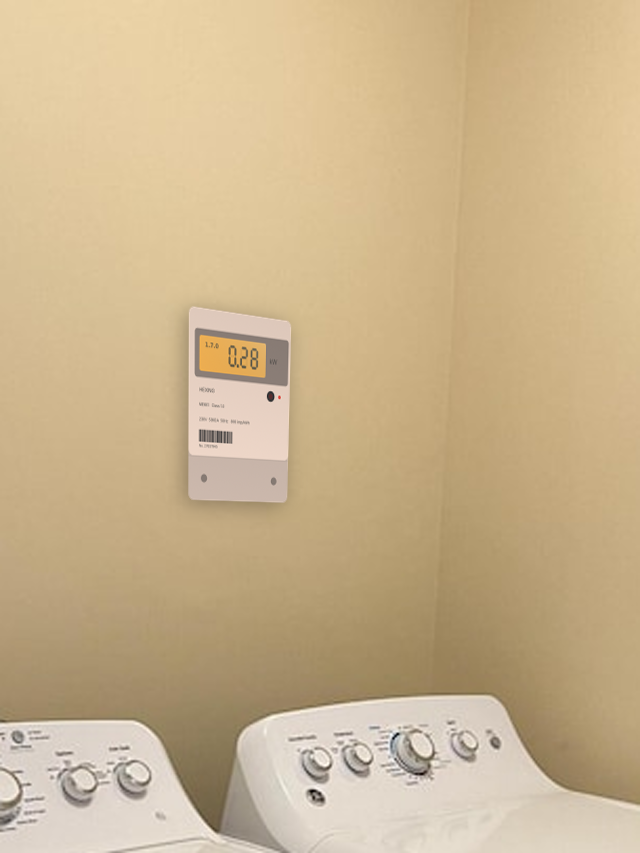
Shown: 0.28; kW
